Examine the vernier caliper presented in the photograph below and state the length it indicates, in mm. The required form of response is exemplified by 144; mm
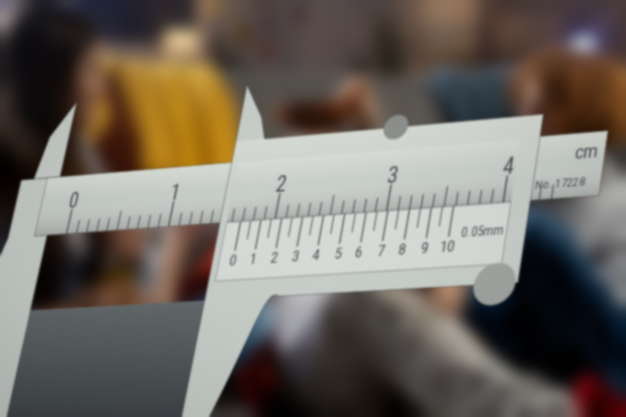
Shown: 16.8; mm
